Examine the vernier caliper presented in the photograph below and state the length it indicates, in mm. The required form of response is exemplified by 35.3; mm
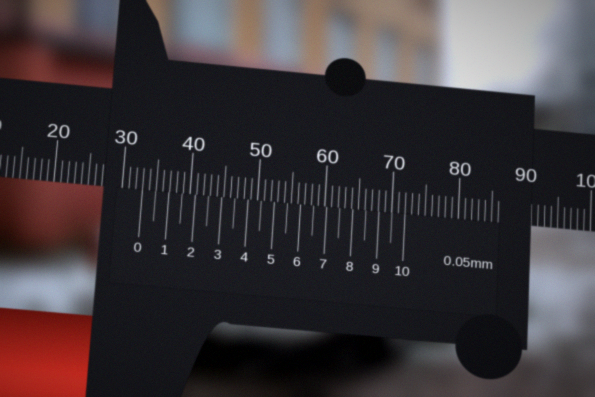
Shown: 33.0; mm
